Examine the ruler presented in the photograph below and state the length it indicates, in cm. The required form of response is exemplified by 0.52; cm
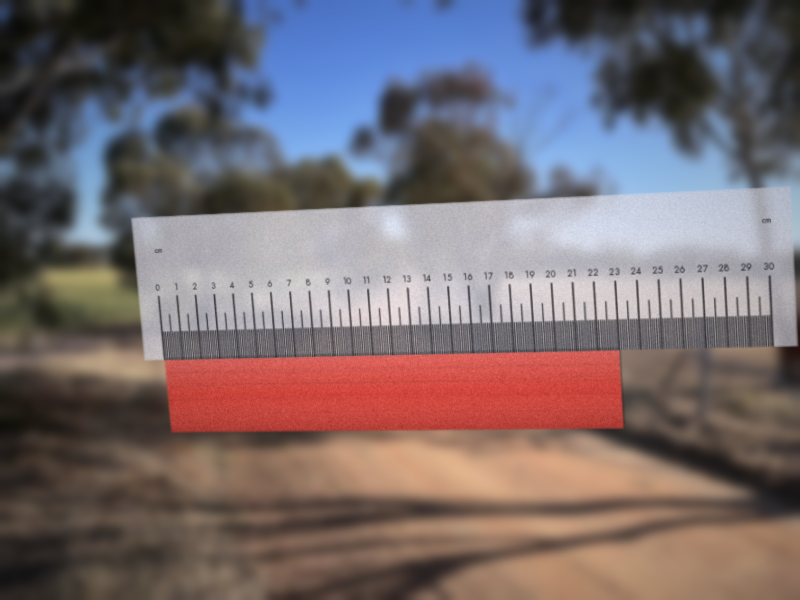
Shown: 23; cm
